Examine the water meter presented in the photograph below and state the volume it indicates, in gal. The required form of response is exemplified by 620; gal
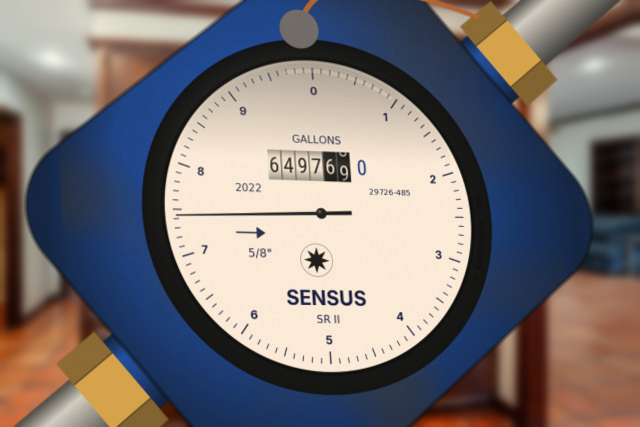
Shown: 6497687.4; gal
